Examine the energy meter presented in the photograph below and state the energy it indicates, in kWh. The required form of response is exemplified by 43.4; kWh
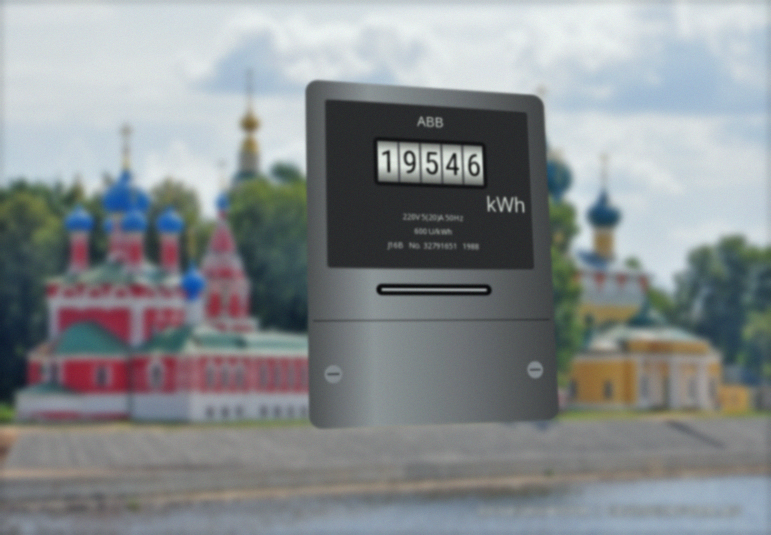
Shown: 19546; kWh
